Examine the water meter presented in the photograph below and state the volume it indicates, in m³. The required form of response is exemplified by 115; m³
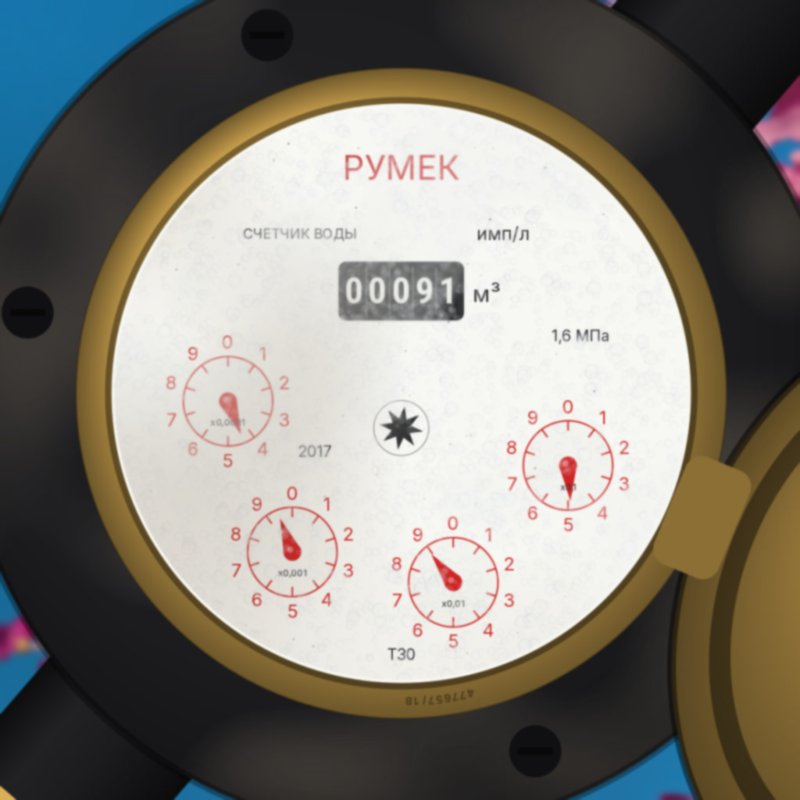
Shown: 91.4894; m³
